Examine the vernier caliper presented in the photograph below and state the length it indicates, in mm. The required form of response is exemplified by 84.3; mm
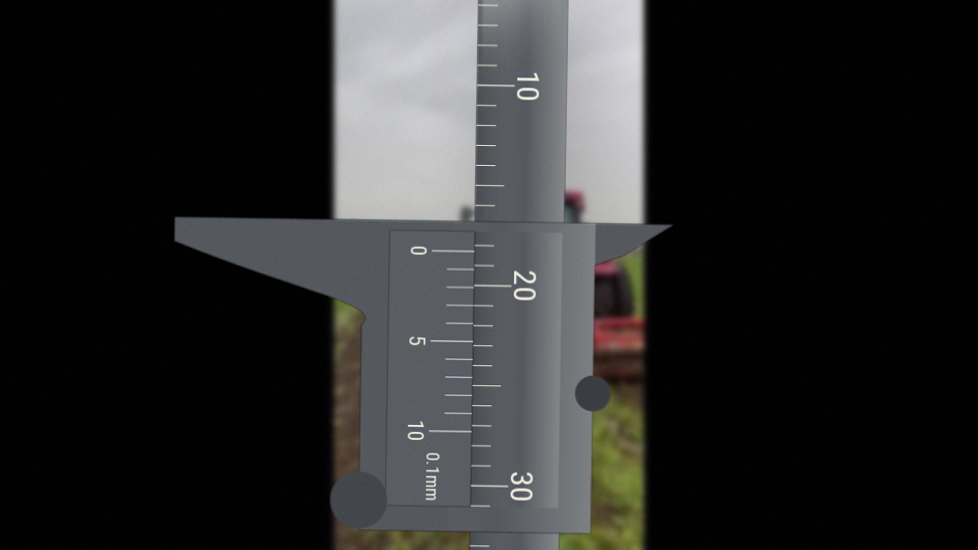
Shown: 18.3; mm
